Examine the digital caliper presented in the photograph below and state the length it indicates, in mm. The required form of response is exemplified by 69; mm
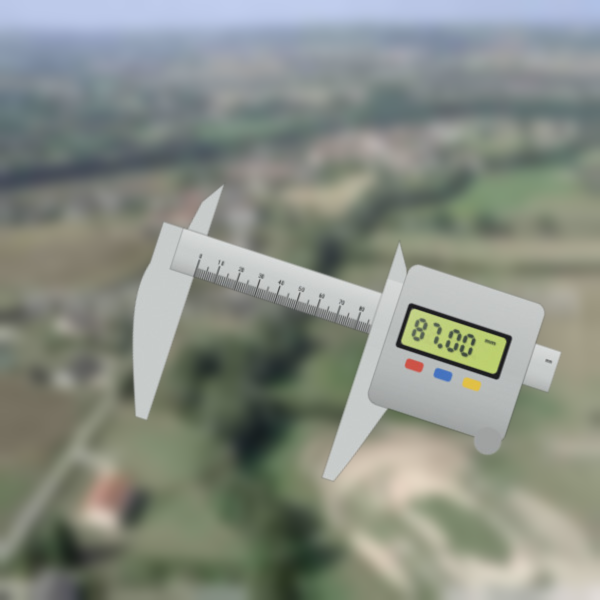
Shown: 87.00; mm
